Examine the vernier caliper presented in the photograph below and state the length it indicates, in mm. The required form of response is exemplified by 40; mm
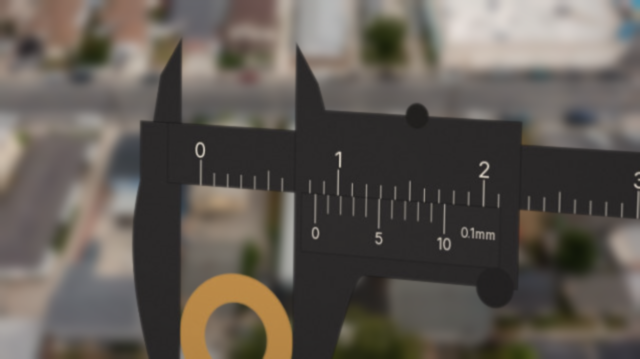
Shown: 8.4; mm
